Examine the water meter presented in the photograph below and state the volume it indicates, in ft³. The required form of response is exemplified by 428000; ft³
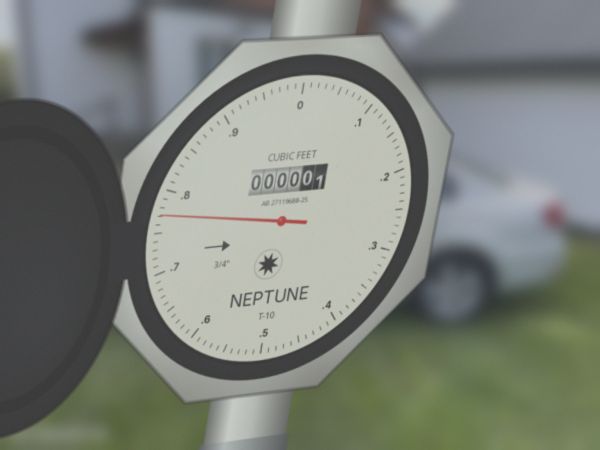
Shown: 0.77; ft³
